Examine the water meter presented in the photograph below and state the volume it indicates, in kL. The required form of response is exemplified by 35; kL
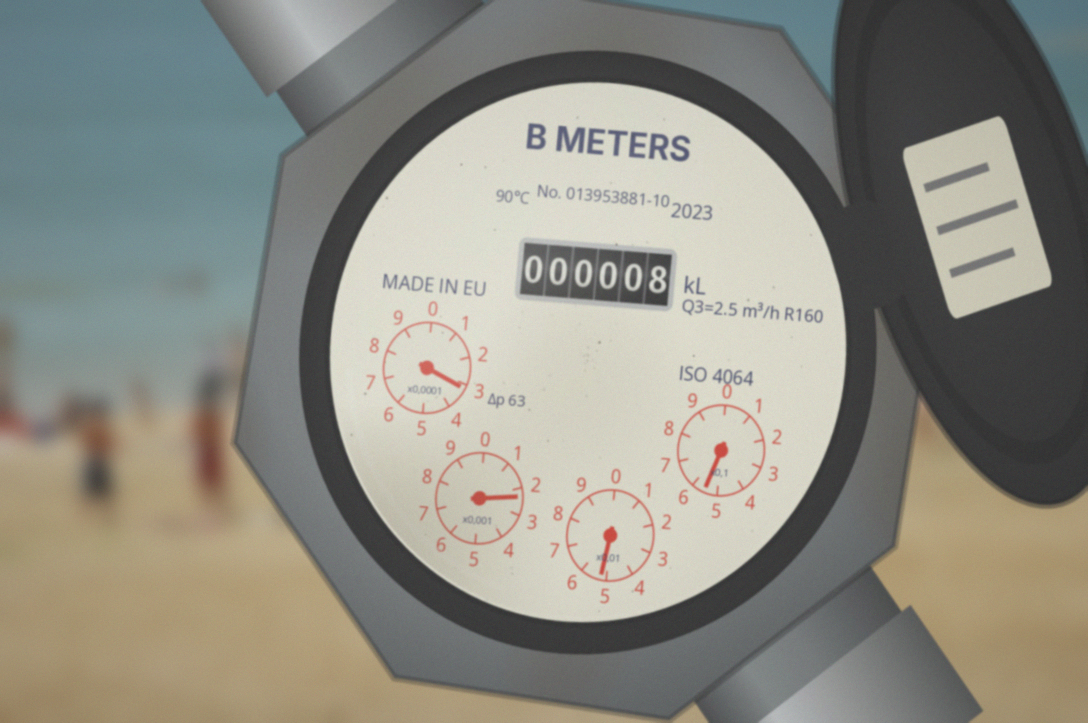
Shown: 8.5523; kL
